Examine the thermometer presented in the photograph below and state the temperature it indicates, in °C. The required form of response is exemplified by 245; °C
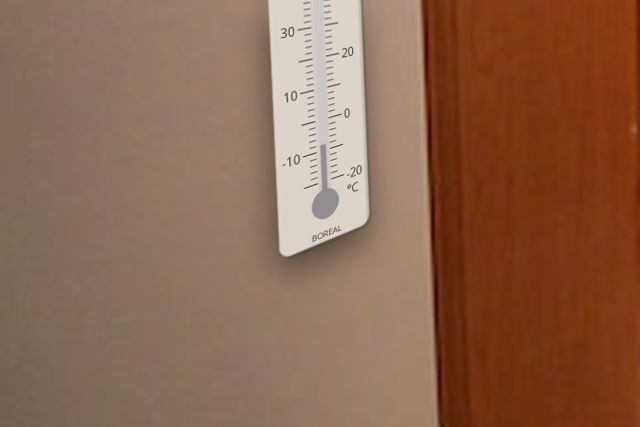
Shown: -8; °C
